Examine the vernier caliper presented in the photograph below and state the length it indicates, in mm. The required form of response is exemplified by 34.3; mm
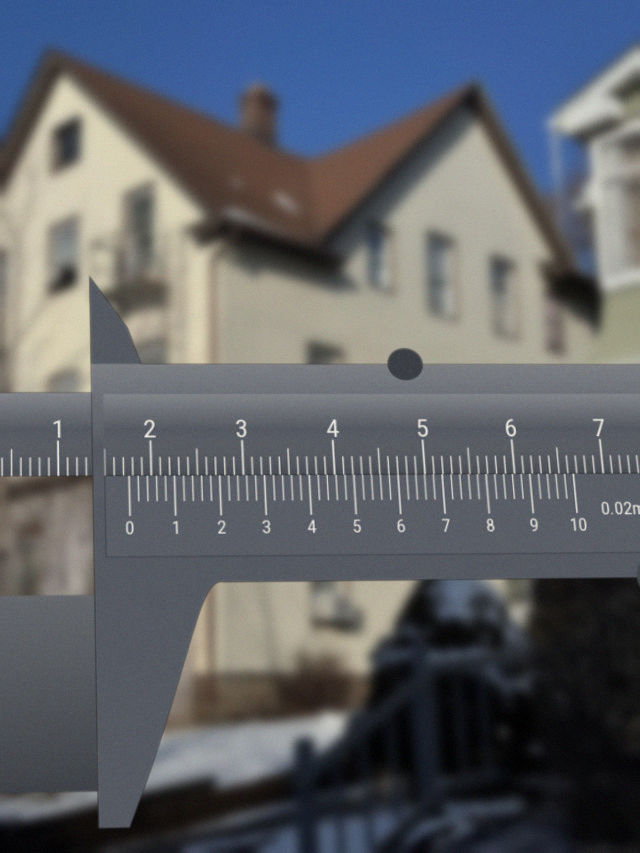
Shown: 17.6; mm
